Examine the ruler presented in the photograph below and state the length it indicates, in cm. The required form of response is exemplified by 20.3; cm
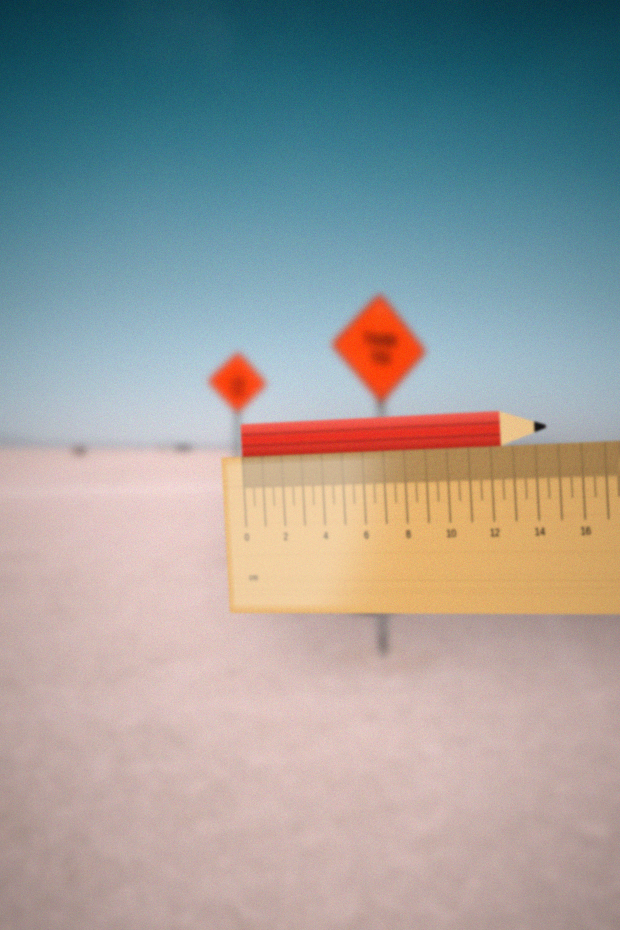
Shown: 14.5; cm
